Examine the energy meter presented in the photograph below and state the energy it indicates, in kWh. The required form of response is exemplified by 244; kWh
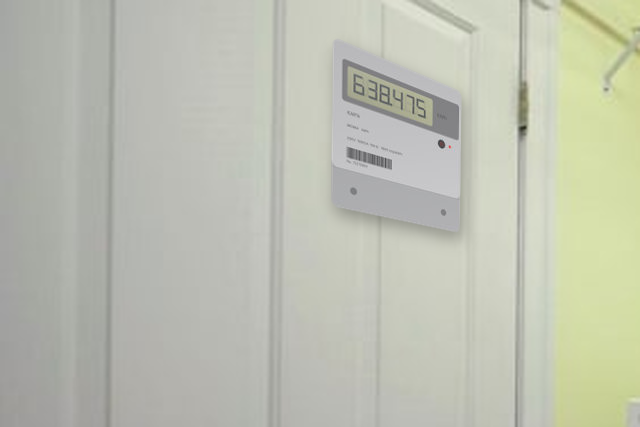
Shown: 638.475; kWh
